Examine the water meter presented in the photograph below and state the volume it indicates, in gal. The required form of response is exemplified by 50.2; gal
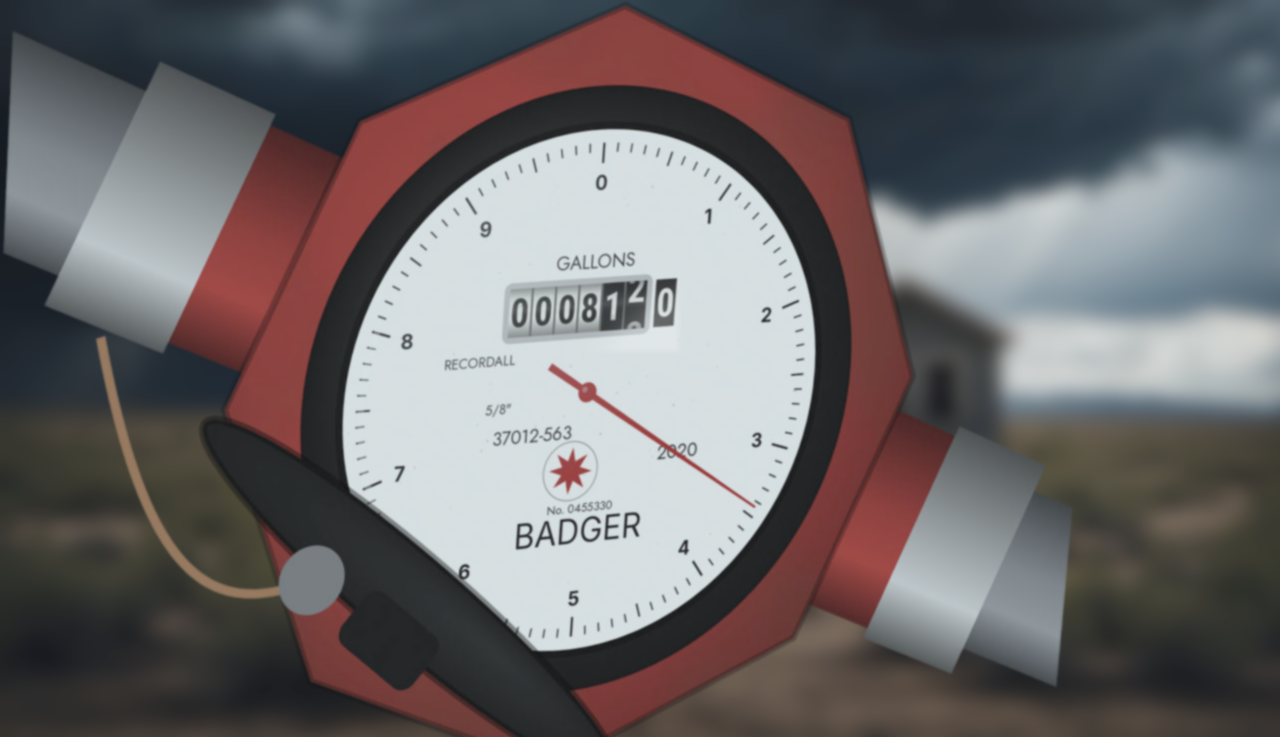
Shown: 8123.4; gal
